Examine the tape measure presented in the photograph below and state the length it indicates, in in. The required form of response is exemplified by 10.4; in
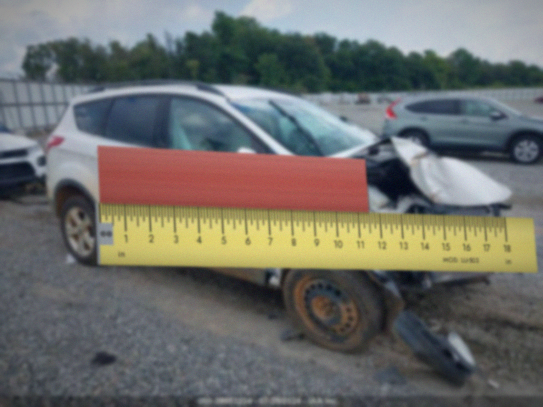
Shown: 11.5; in
